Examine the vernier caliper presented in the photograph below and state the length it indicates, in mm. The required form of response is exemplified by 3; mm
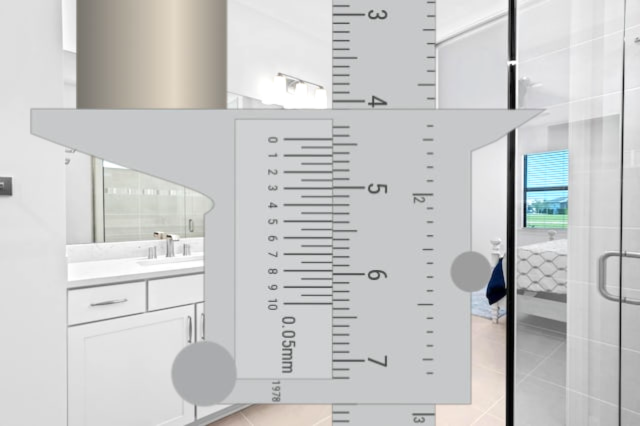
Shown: 44.4; mm
